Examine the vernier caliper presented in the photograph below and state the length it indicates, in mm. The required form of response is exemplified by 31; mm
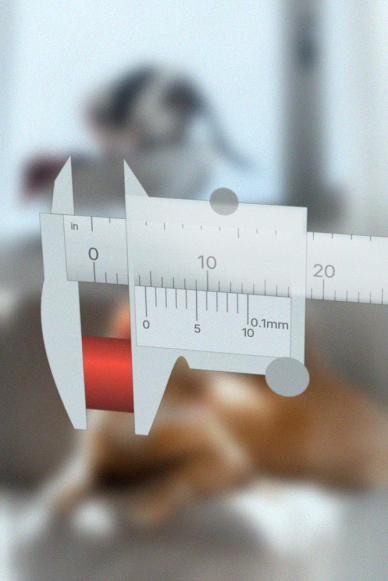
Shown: 4.5; mm
